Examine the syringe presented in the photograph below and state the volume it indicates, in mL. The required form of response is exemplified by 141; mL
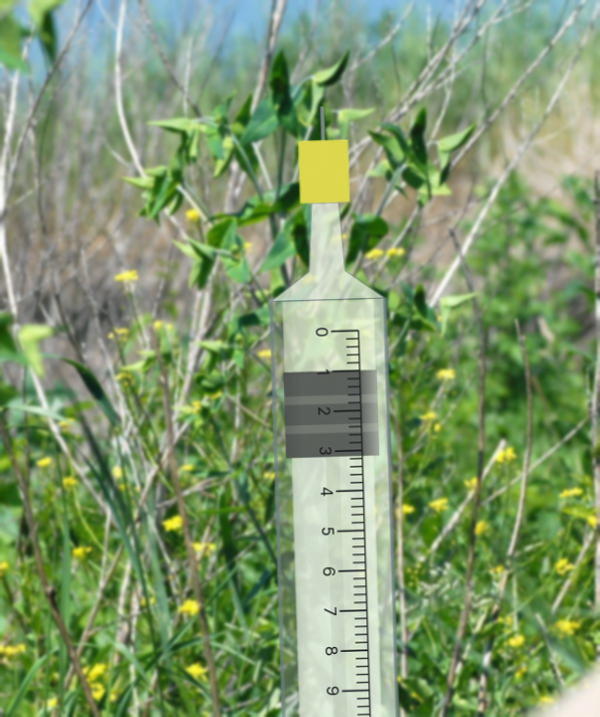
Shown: 1; mL
